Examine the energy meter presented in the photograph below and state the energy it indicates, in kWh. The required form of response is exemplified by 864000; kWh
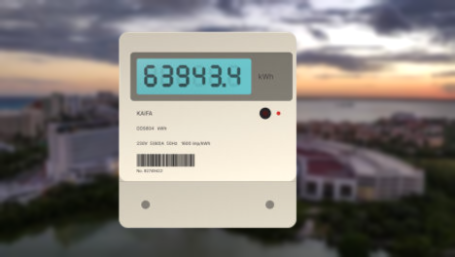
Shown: 63943.4; kWh
